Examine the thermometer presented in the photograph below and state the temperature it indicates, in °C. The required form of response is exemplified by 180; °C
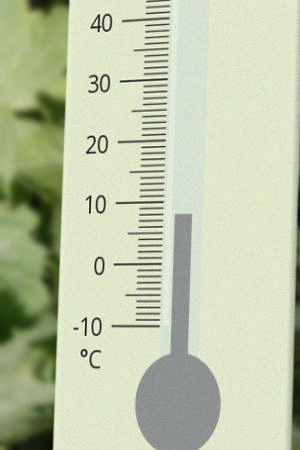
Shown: 8; °C
